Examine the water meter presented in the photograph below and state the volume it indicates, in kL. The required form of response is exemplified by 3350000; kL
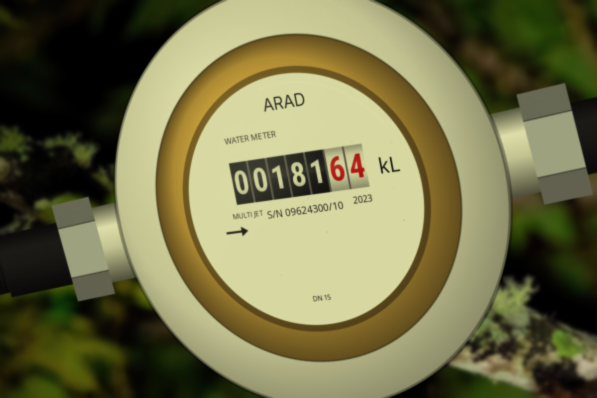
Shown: 181.64; kL
